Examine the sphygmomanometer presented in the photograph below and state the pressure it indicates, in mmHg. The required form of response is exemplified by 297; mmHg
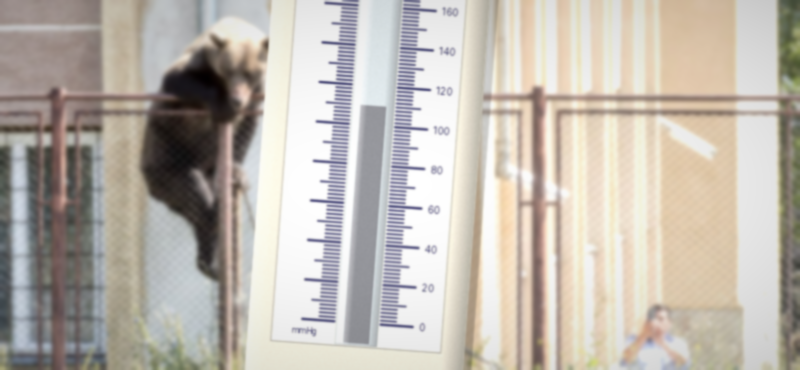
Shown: 110; mmHg
